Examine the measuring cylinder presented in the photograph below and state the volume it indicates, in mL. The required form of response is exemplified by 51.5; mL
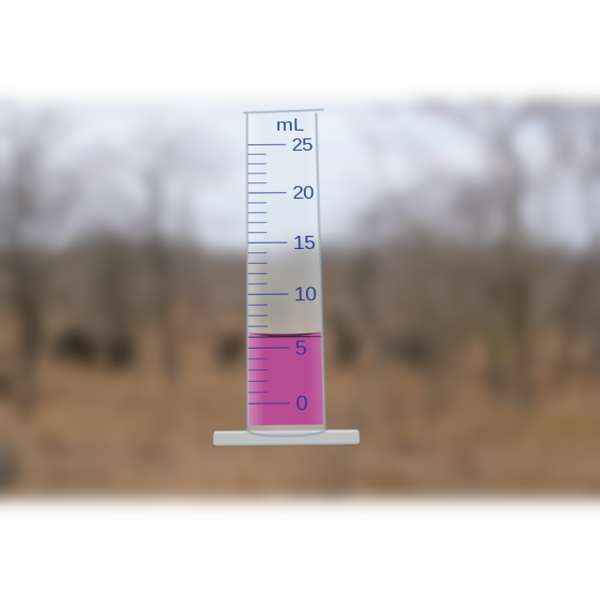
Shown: 6; mL
